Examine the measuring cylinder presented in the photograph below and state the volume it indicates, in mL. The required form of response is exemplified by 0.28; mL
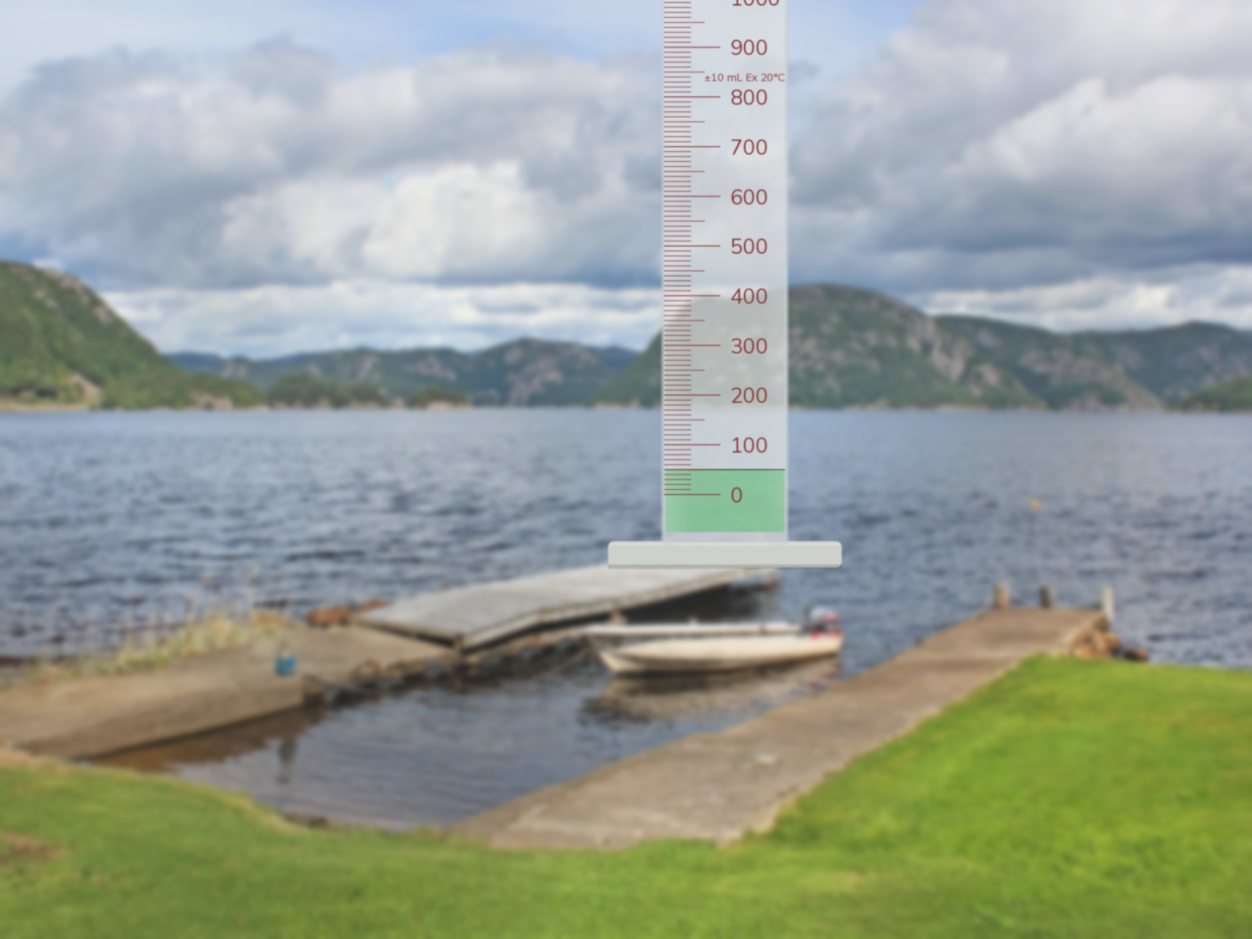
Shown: 50; mL
